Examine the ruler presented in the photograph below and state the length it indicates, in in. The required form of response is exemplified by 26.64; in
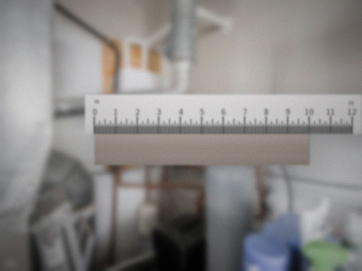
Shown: 10; in
